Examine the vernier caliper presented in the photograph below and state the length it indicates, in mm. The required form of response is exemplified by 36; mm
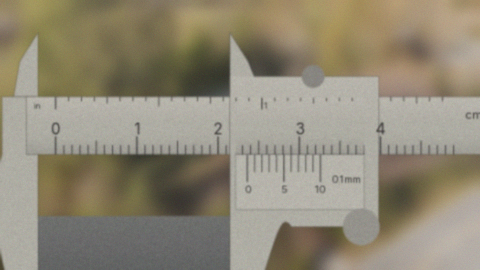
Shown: 23.6; mm
